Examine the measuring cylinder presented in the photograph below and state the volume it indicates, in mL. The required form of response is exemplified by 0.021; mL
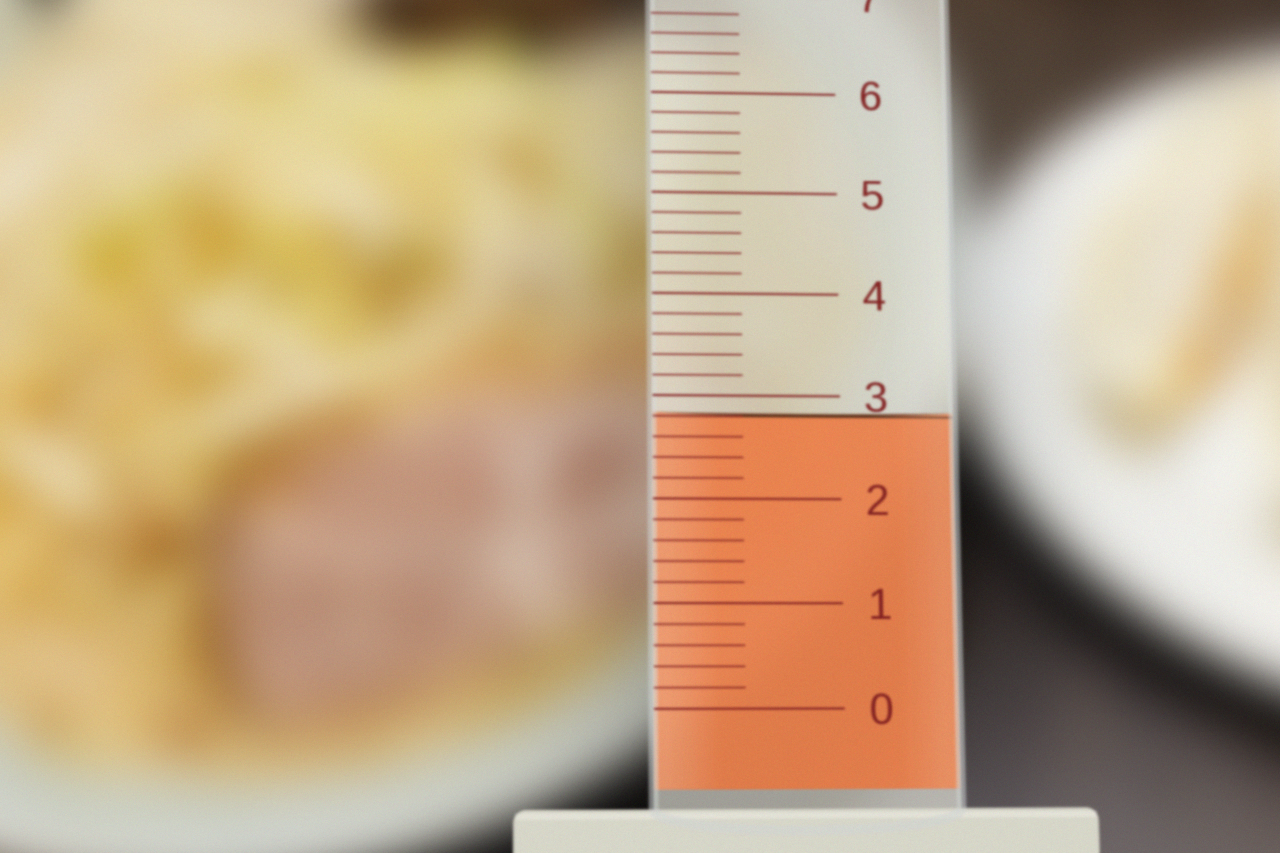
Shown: 2.8; mL
